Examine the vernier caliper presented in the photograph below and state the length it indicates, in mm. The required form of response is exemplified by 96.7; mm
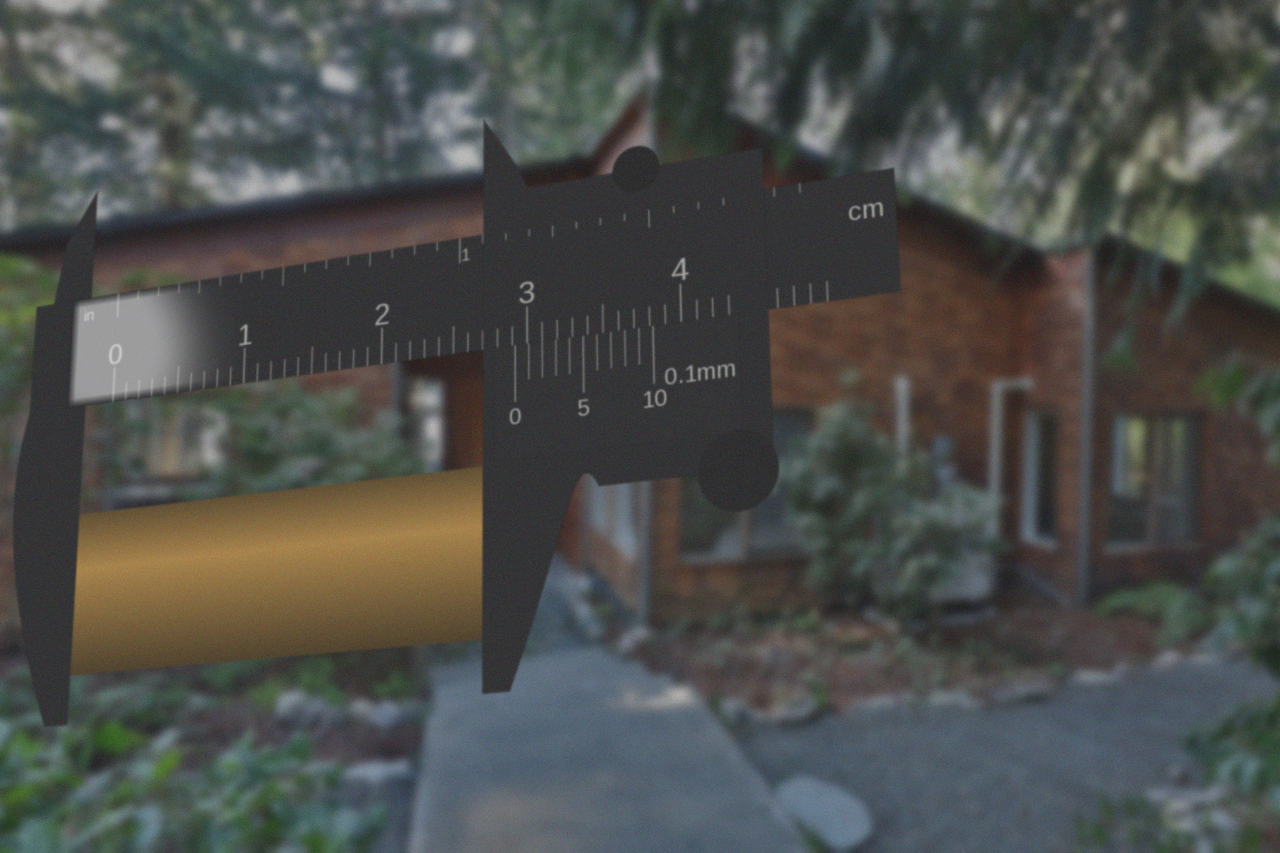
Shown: 29.2; mm
